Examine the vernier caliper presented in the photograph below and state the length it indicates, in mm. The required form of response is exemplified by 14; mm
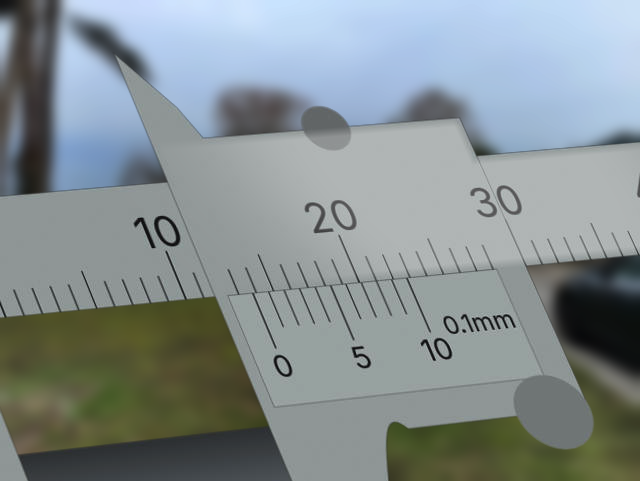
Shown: 13.8; mm
